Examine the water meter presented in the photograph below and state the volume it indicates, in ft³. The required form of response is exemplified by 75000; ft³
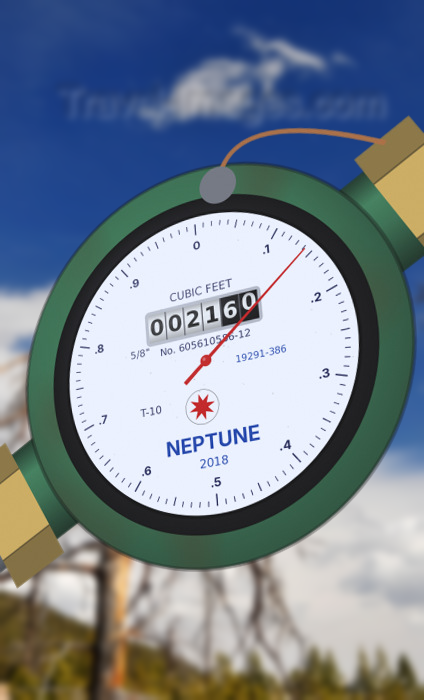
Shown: 2160.14; ft³
